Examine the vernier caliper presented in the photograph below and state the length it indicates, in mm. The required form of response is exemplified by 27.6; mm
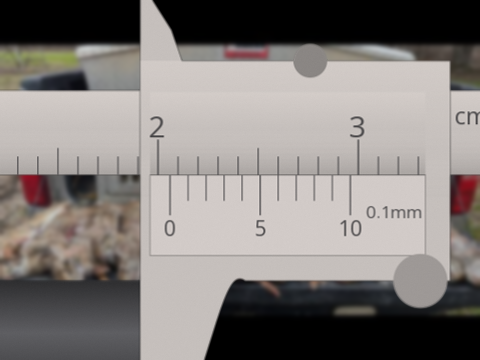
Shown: 20.6; mm
